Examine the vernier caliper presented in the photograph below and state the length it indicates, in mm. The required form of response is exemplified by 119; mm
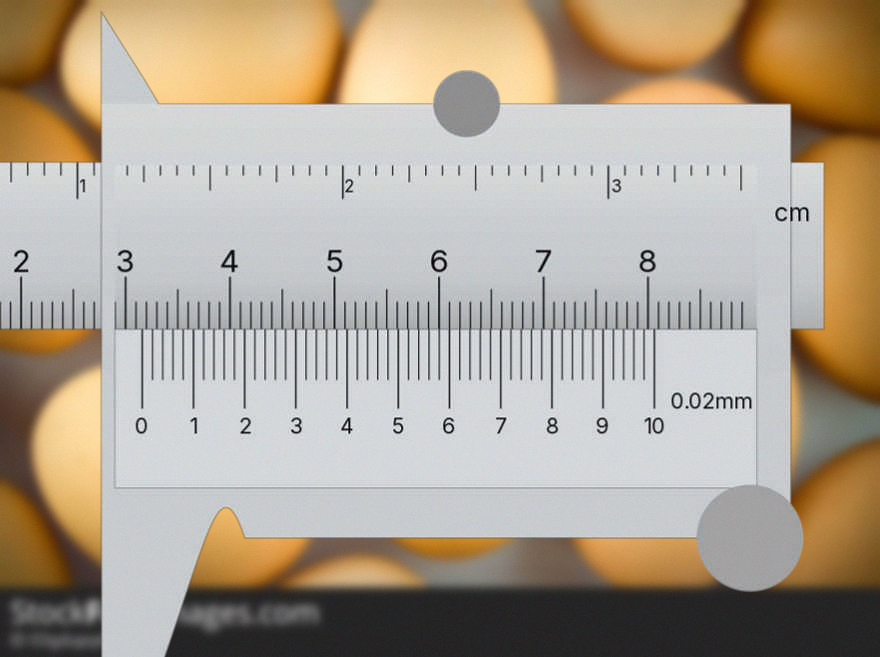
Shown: 31.6; mm
